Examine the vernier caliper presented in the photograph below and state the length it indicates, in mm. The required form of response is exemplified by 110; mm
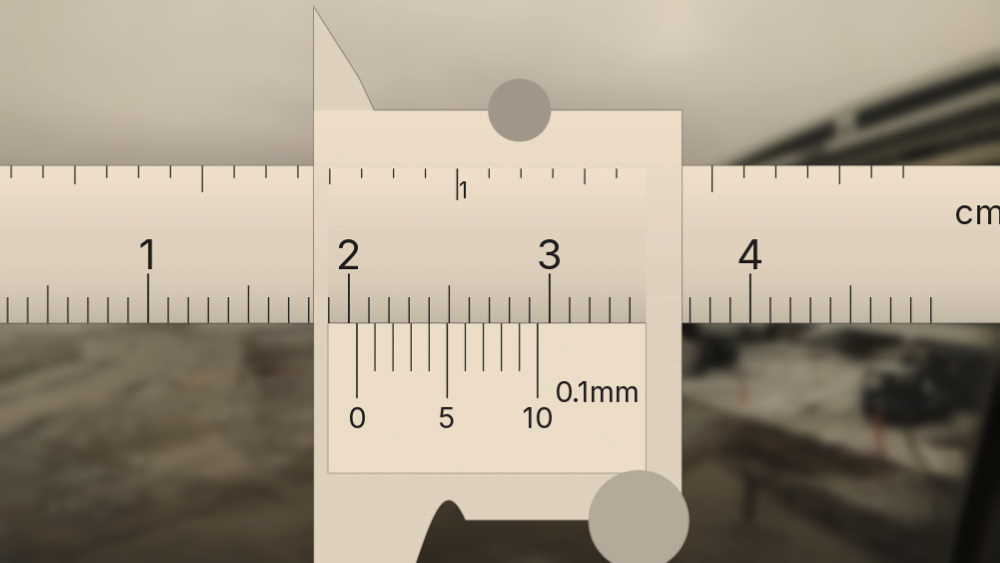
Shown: 20.4; mm
